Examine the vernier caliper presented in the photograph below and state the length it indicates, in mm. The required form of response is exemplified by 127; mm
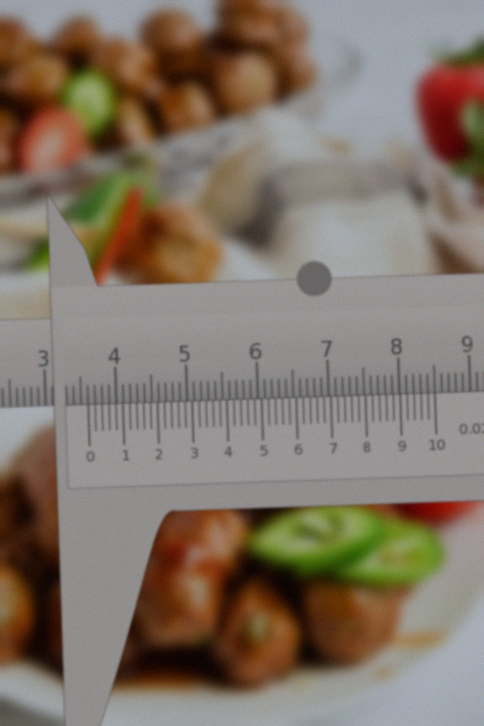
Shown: 36.0; mm
